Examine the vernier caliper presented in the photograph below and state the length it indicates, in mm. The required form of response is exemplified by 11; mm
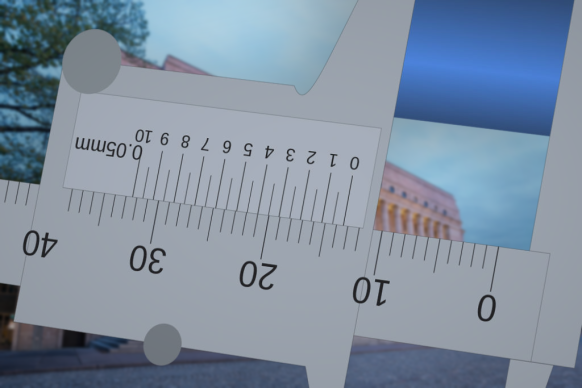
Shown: 13.4; mm
